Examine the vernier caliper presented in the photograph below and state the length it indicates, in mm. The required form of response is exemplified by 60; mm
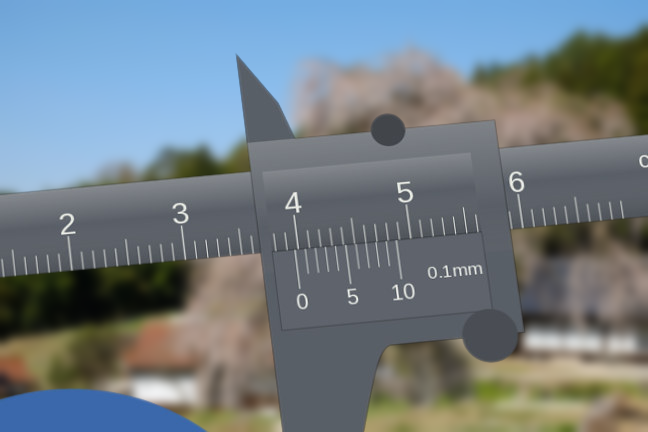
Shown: 39.7; mm
